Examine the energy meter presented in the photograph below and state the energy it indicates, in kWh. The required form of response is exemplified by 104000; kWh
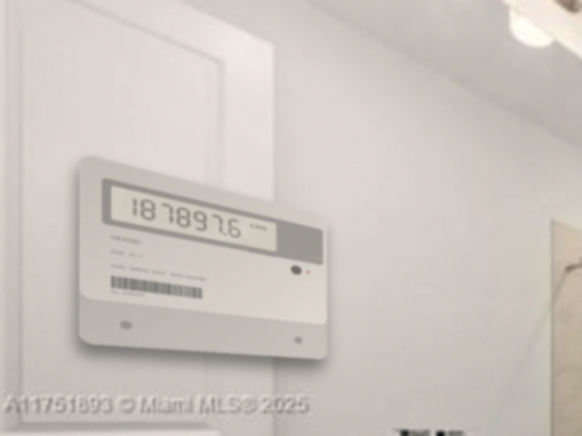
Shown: 187897.6; kWh
